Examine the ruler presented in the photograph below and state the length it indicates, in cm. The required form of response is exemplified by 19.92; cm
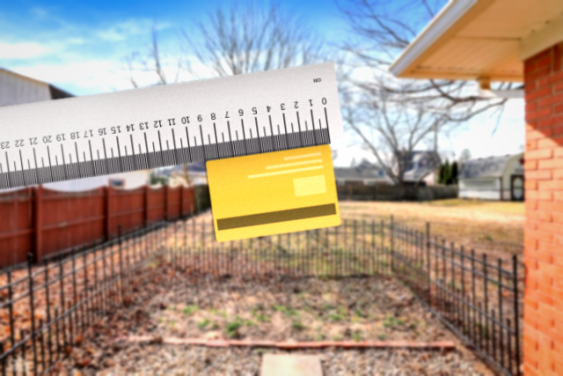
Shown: 9; cm
